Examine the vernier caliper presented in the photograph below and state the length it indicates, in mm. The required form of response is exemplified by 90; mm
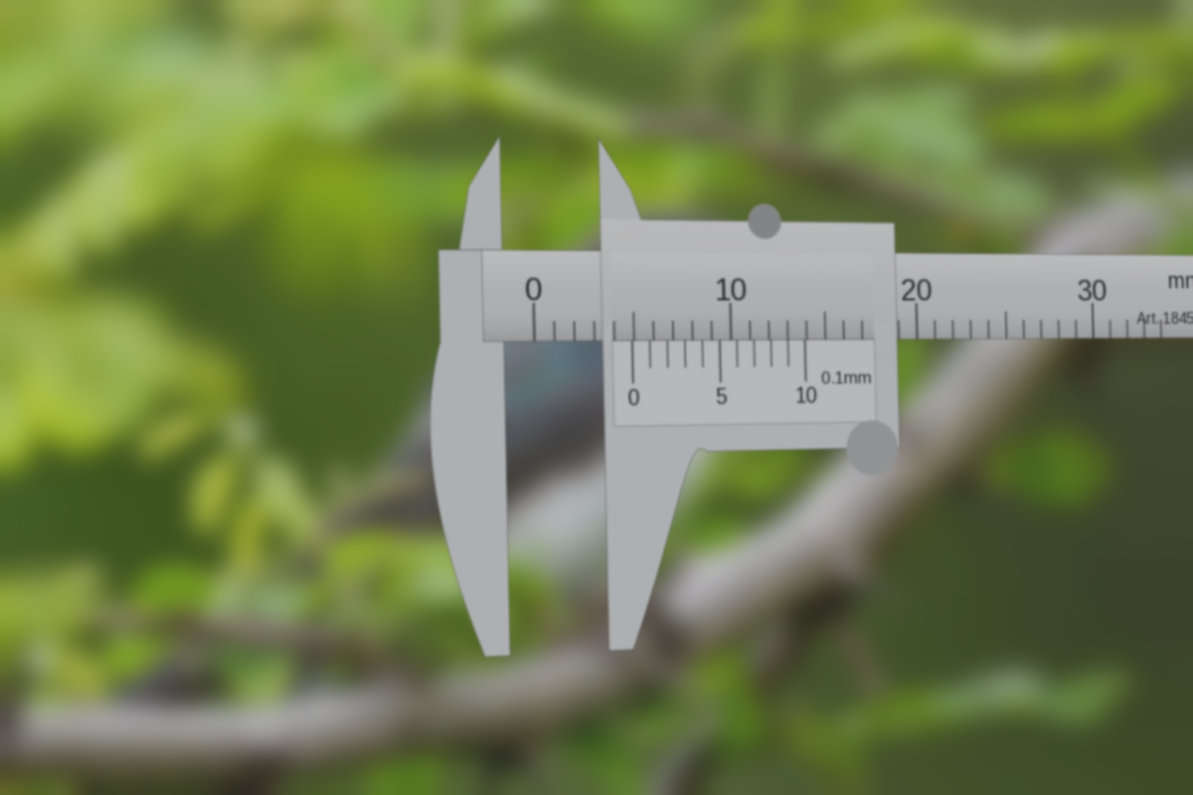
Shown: 4.9; mm
